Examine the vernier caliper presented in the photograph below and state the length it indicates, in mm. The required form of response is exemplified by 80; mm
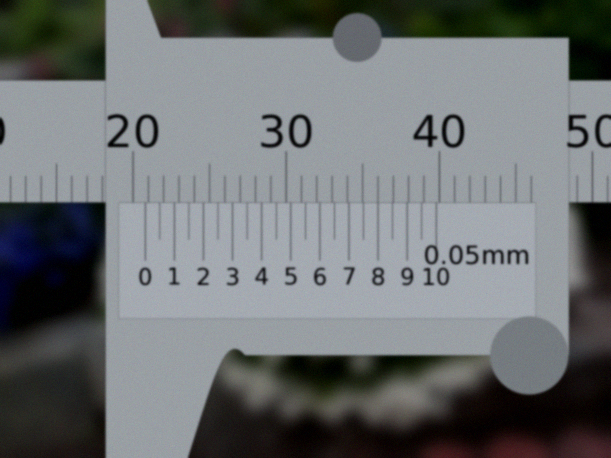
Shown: 20.8; mm
